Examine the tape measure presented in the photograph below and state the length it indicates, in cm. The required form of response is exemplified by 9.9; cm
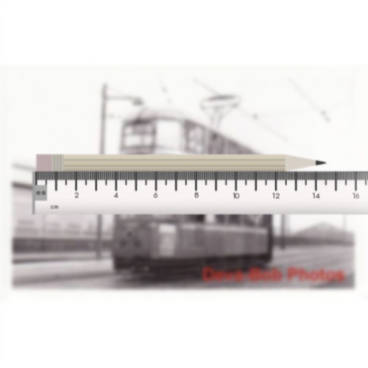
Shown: 14.5; cm
